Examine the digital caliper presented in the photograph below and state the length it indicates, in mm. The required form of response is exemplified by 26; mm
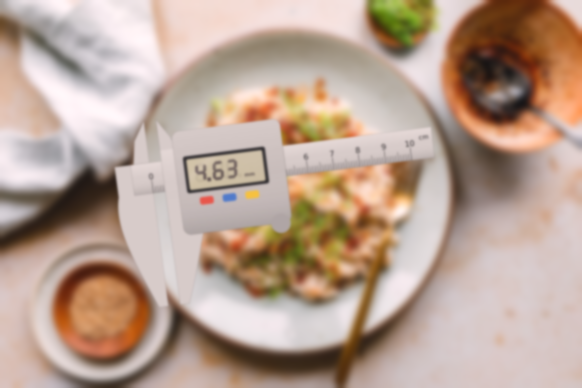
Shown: 4.63; mm
